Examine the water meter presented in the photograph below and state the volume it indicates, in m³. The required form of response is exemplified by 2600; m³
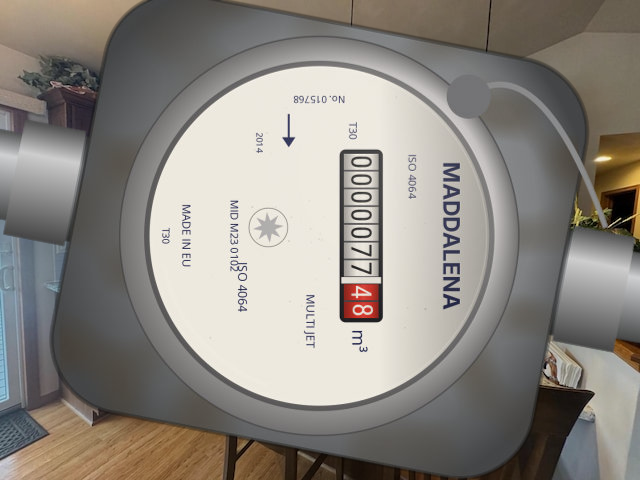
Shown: 77.48; m³
